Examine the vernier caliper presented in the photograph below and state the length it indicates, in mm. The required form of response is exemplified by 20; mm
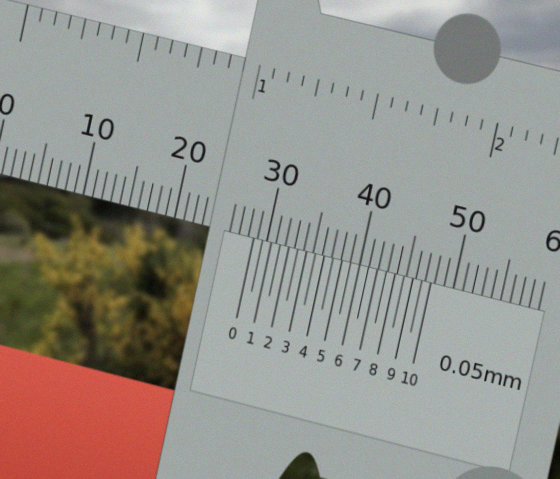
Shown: 28.6; mm
